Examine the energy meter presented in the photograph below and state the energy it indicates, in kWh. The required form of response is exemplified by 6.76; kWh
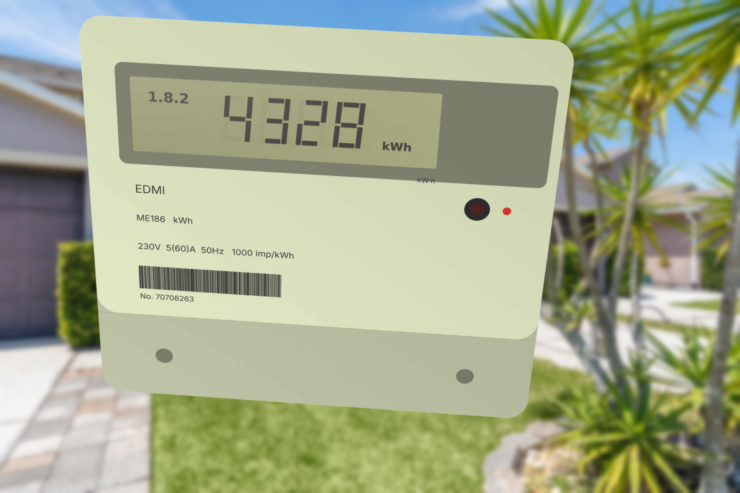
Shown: 4328; kWh
